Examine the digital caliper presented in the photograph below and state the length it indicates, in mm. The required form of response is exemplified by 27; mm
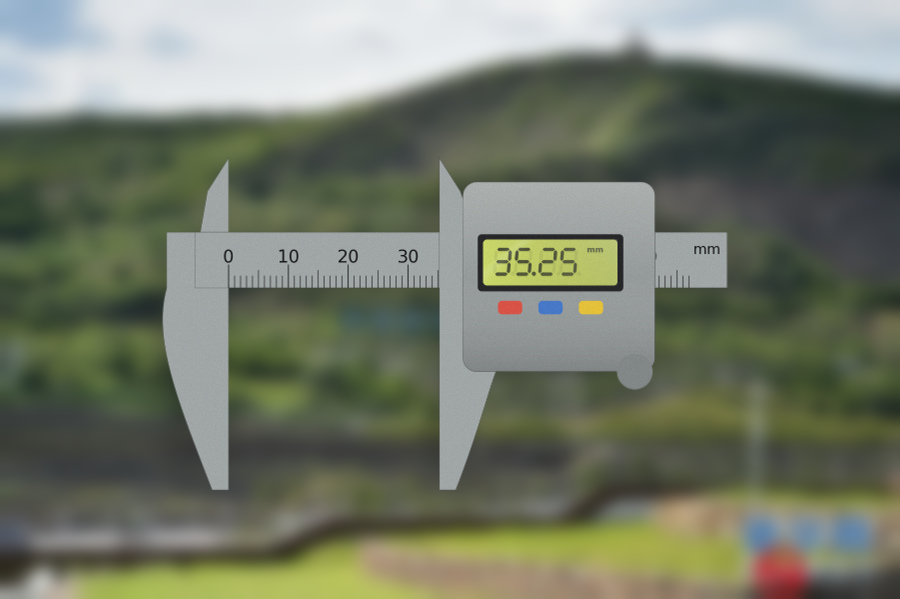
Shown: 35.25; mm
